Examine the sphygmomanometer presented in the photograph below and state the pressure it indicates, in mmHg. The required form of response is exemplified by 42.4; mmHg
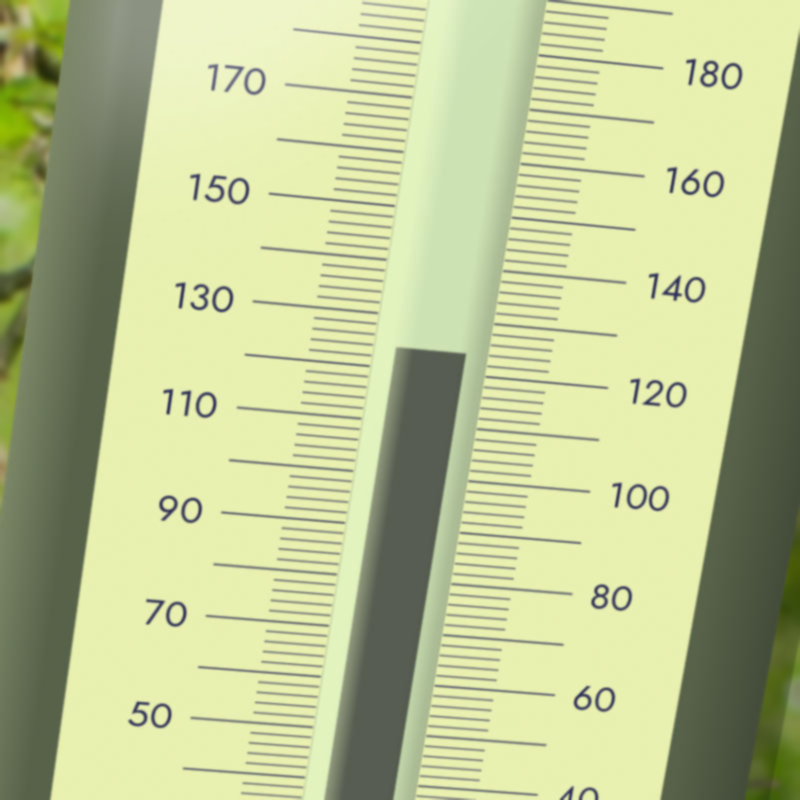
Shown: 124; mmHg
